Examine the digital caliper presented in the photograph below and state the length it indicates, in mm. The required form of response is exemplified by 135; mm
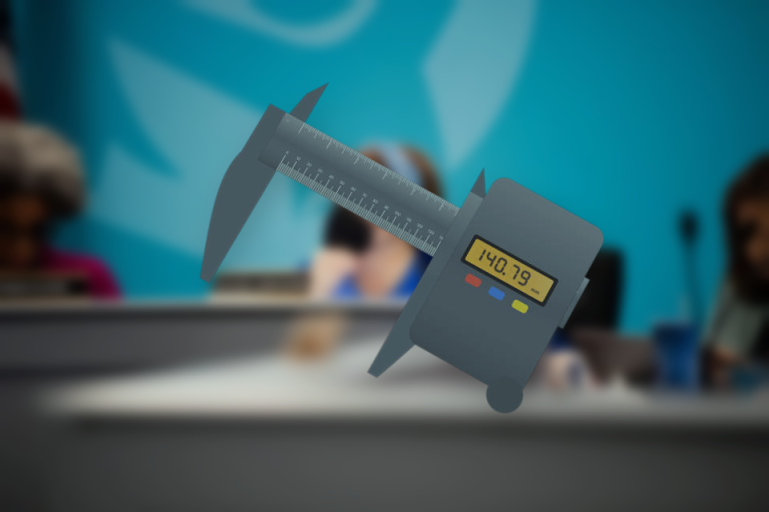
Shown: 140.79; mm
